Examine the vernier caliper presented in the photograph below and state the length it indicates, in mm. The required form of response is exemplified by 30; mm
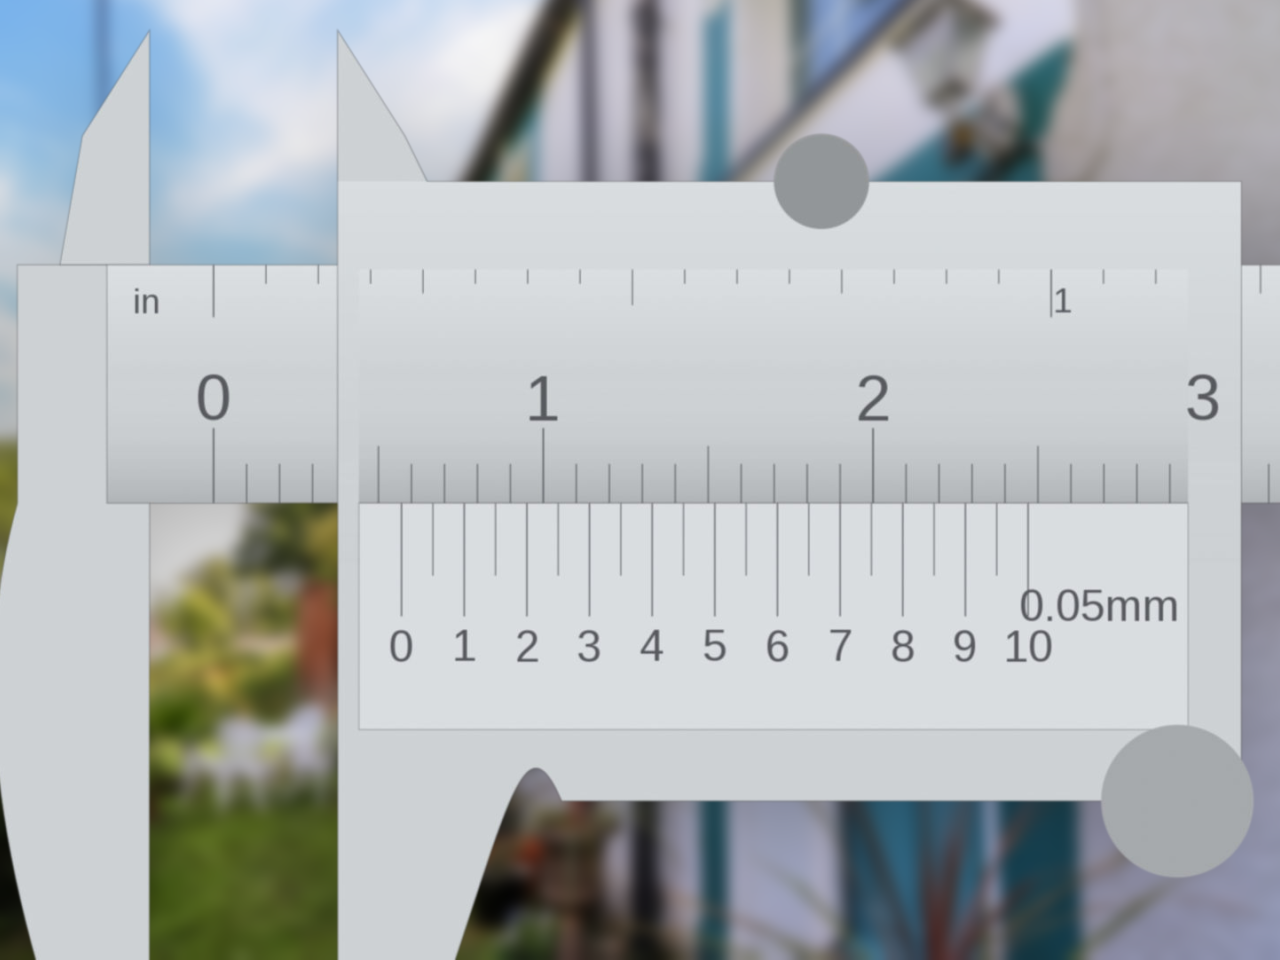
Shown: 5.70; mm
